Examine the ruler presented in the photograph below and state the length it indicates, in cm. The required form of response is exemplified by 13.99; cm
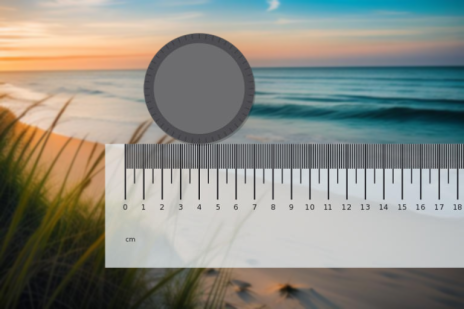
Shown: 6; cm
